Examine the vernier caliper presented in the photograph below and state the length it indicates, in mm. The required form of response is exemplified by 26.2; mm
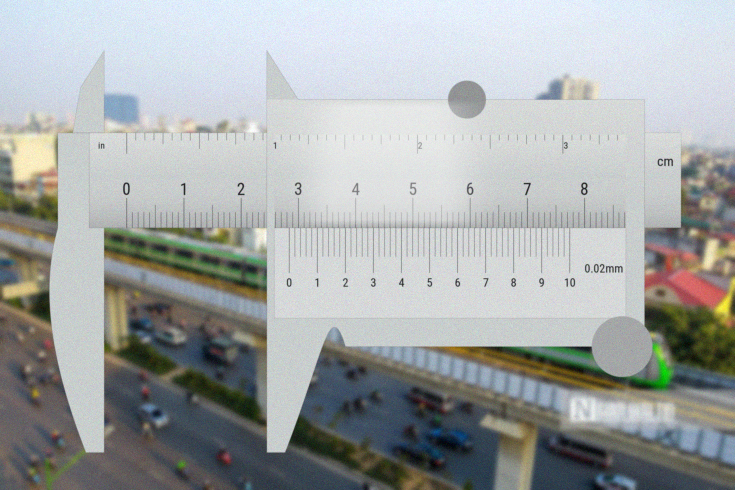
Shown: 28.4; mm
